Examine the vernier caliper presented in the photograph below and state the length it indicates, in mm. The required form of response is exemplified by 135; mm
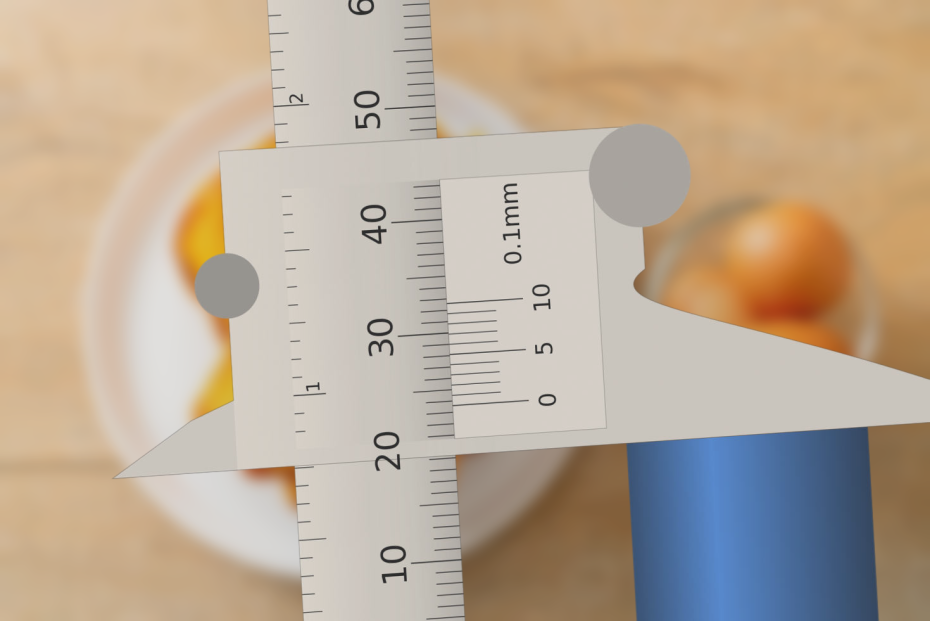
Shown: 23.6; mm
